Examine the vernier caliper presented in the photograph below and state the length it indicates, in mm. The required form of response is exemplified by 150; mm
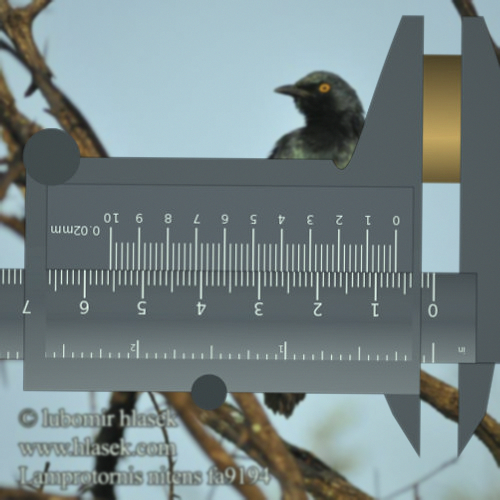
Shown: 6.6; mm
